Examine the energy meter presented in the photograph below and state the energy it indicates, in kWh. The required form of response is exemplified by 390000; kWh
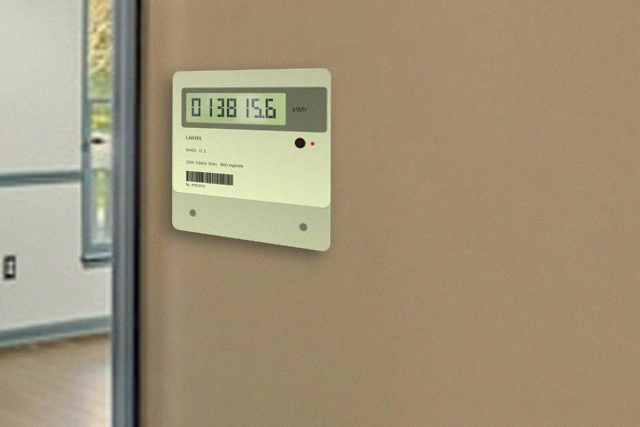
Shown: 13815.6; kWh
